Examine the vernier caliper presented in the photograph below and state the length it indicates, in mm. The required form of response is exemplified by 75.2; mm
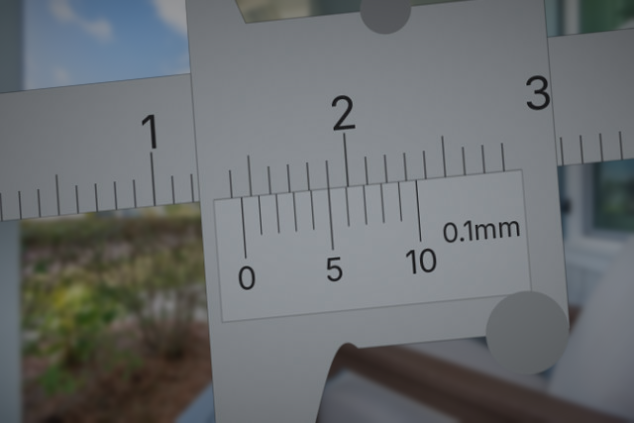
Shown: 14.5; mm
